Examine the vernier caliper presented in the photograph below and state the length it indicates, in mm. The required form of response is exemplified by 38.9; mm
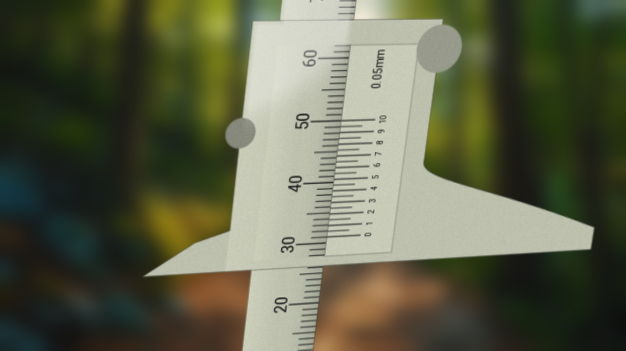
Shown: 31.0; mm
